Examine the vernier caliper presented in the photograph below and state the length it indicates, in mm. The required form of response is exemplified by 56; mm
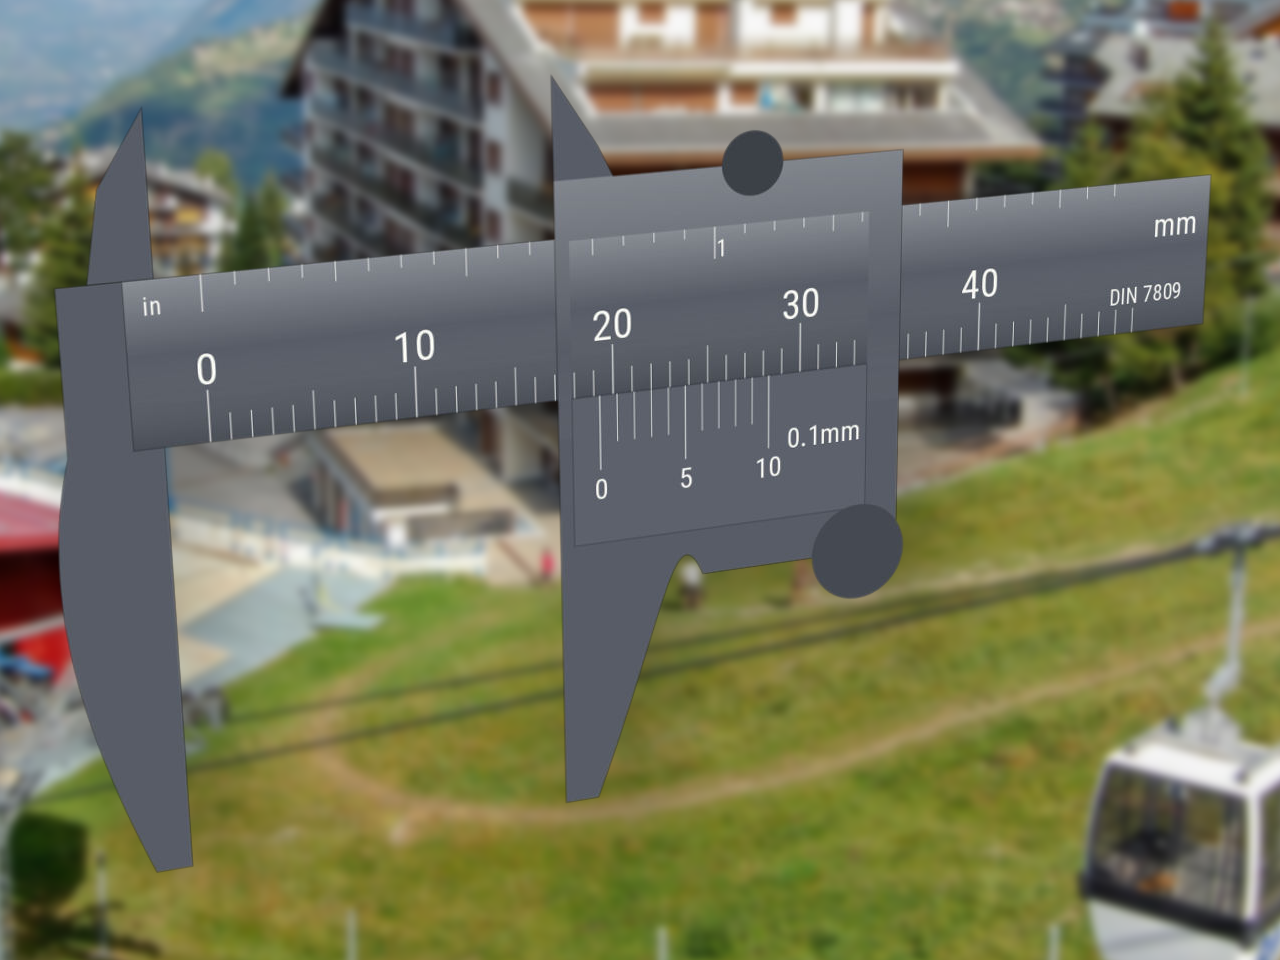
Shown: 19.3; mm
